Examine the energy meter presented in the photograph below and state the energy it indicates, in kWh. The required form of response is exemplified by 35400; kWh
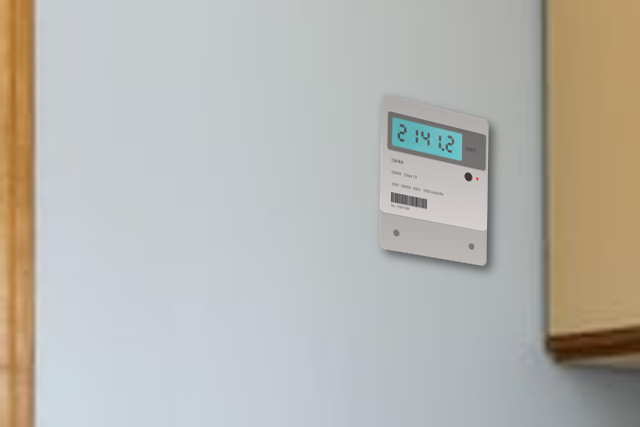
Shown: 2141.2; kWh
